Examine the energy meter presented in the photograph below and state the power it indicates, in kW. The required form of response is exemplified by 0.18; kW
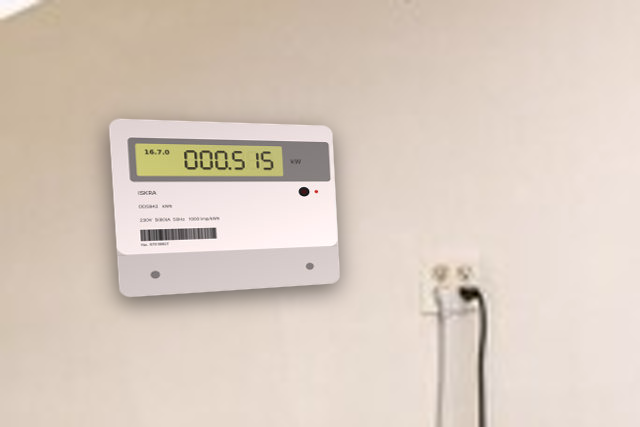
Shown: 0.515; kW
